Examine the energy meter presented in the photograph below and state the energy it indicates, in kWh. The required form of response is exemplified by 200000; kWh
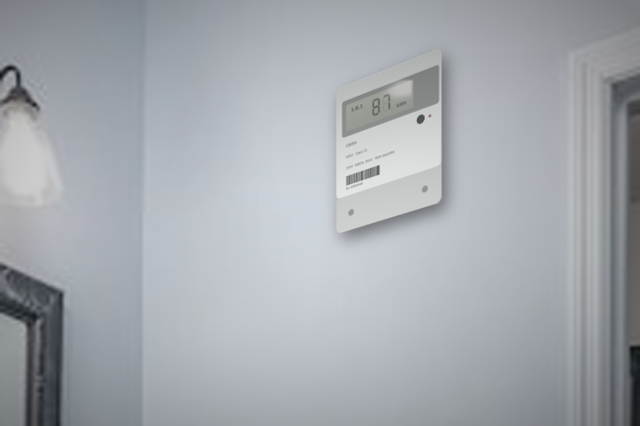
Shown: 87; kWh
